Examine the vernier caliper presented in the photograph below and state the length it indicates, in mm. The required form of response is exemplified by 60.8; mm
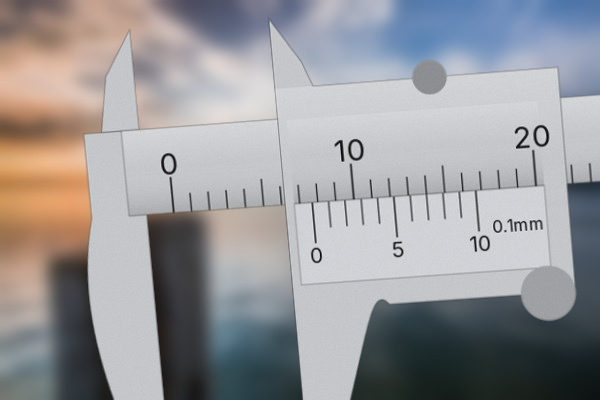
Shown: 7.7; mm
